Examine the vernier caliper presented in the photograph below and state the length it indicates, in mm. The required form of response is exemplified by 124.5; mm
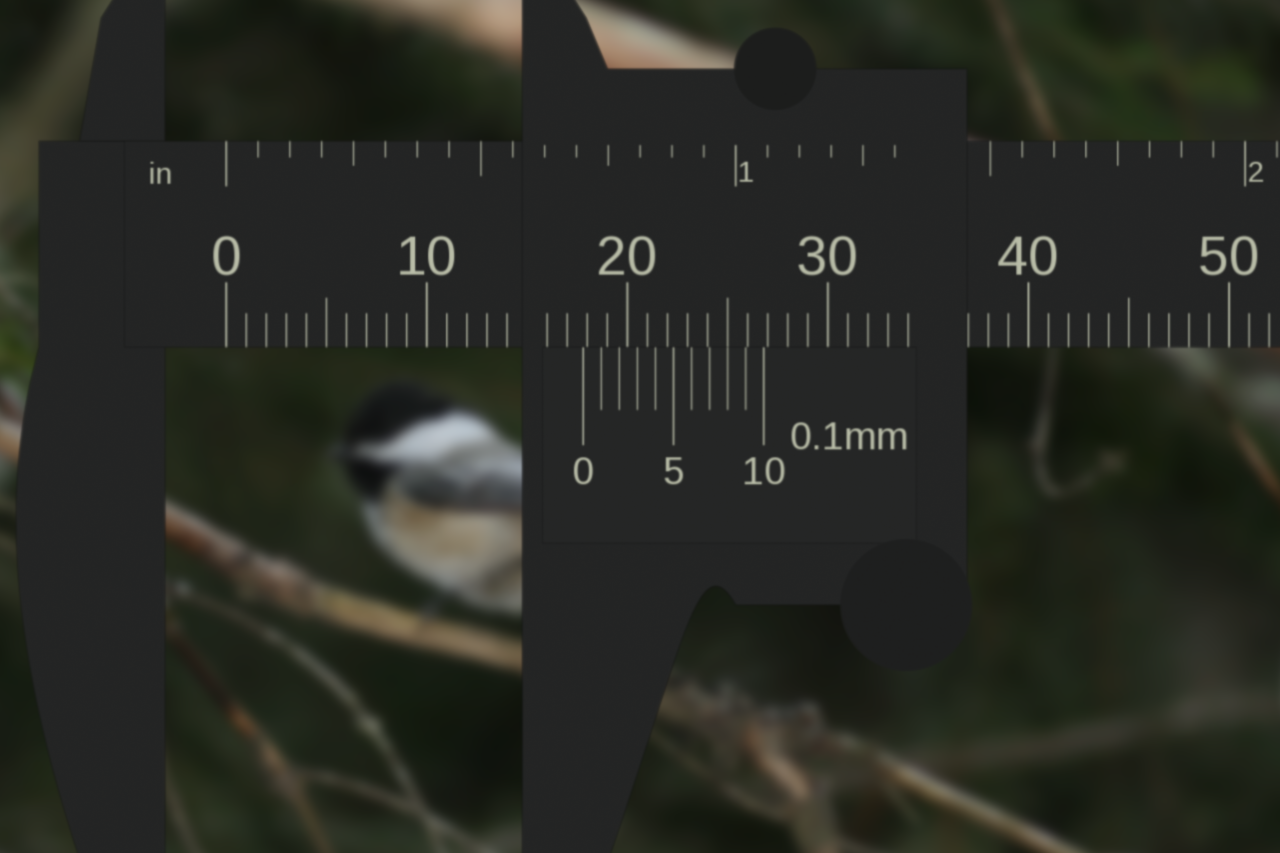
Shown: 17.8; mm
